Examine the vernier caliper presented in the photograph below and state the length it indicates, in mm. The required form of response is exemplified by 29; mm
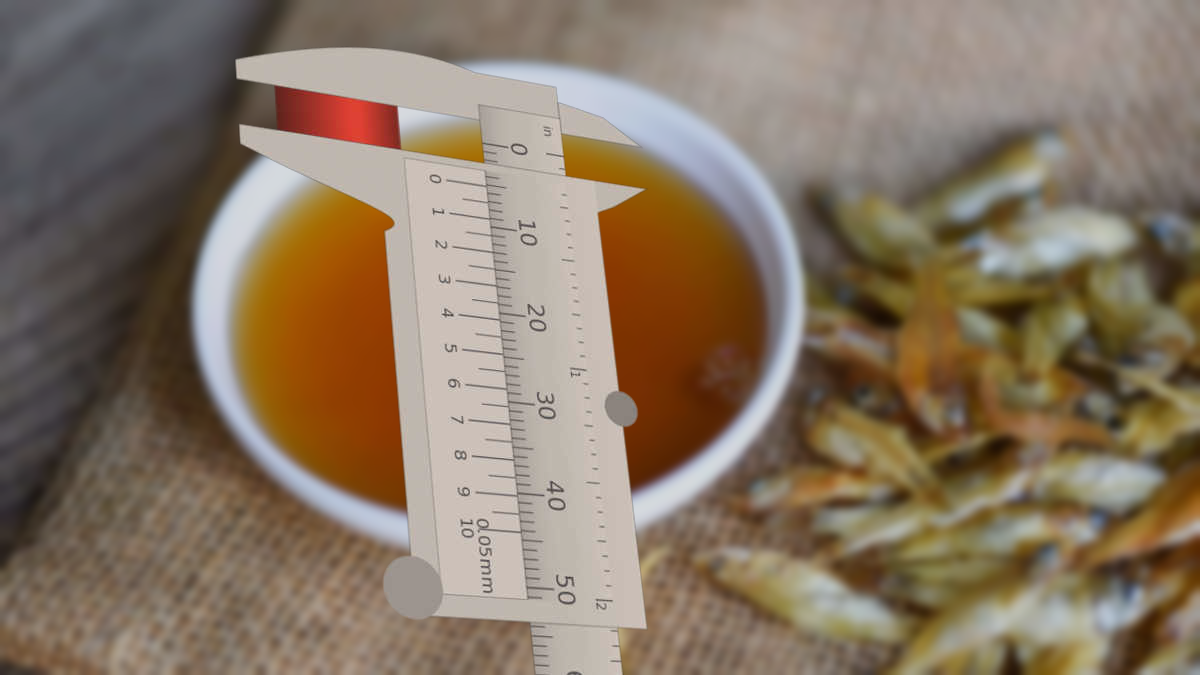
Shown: 5.2; mm
